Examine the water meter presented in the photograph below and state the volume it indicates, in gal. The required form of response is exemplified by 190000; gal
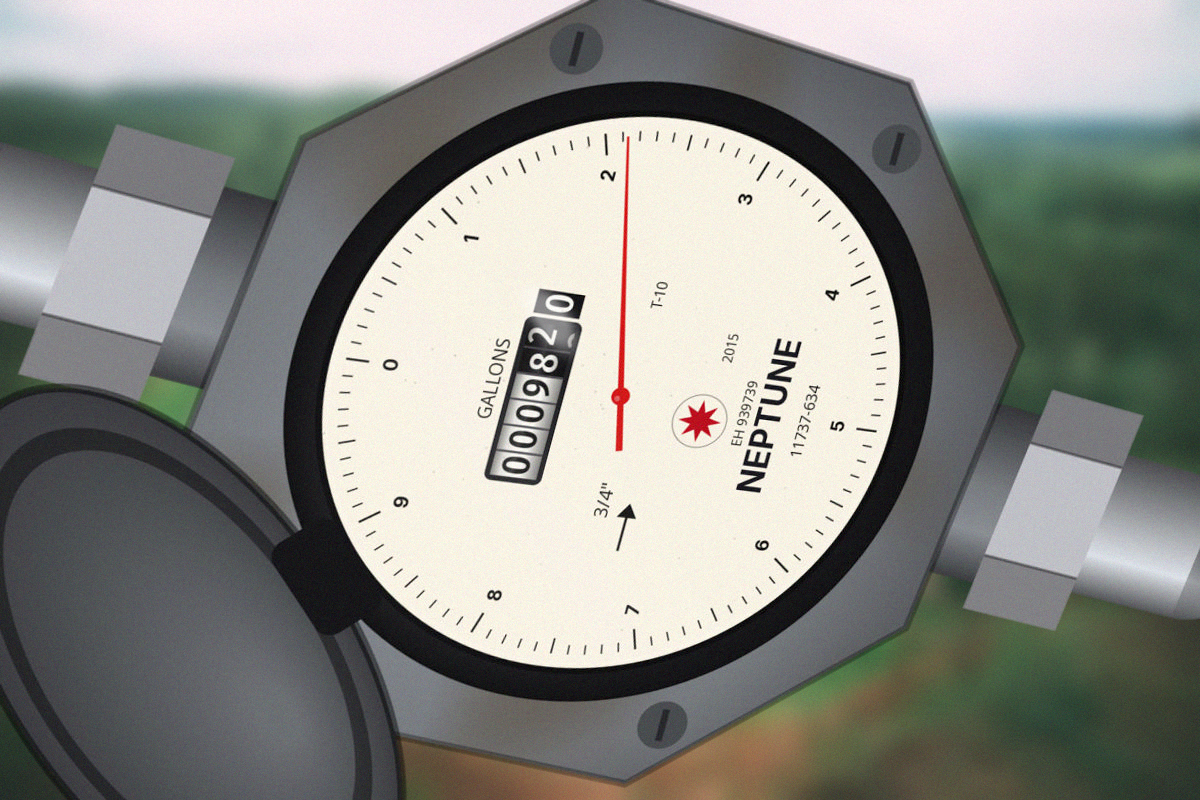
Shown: 9822.1; gal
